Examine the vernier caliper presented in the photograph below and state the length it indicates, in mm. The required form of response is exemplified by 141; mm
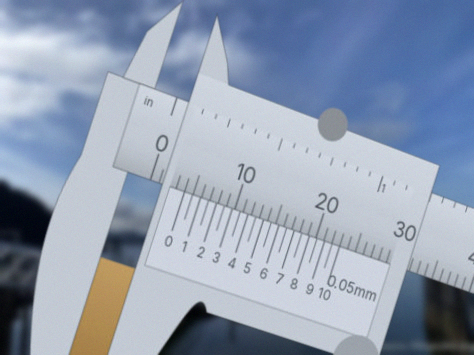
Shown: 4.0; mm
